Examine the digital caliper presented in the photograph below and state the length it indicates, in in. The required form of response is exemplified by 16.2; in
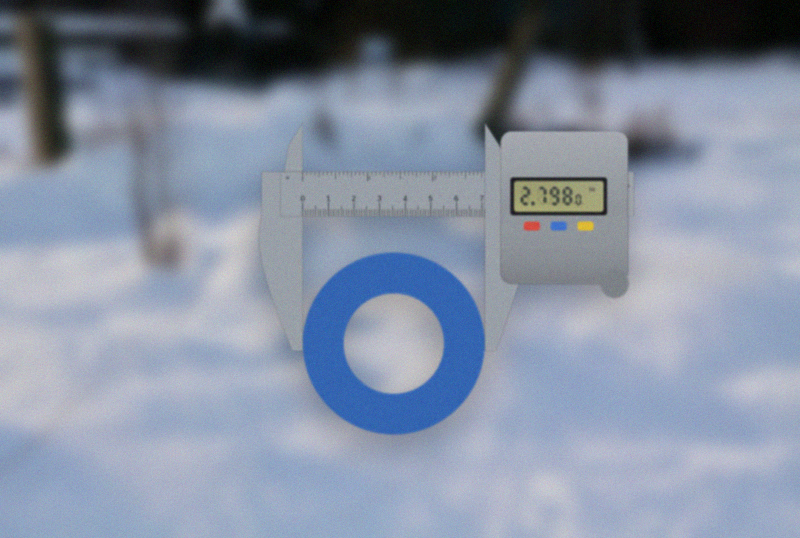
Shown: 2.7980; in
